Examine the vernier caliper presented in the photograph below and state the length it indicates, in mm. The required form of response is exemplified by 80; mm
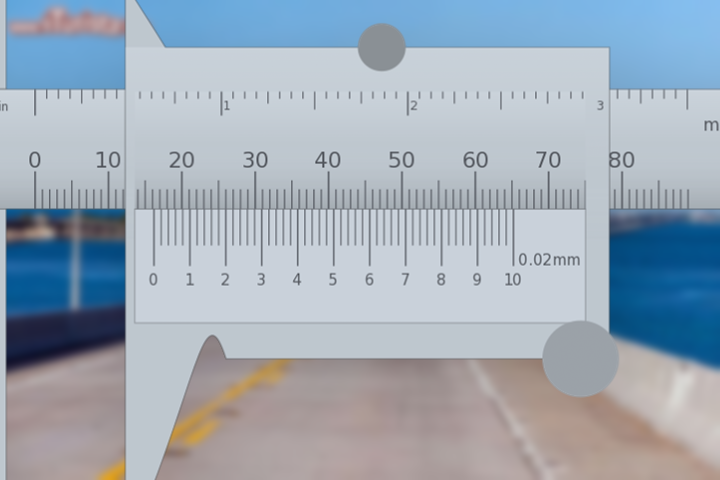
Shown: 16.2; mm
